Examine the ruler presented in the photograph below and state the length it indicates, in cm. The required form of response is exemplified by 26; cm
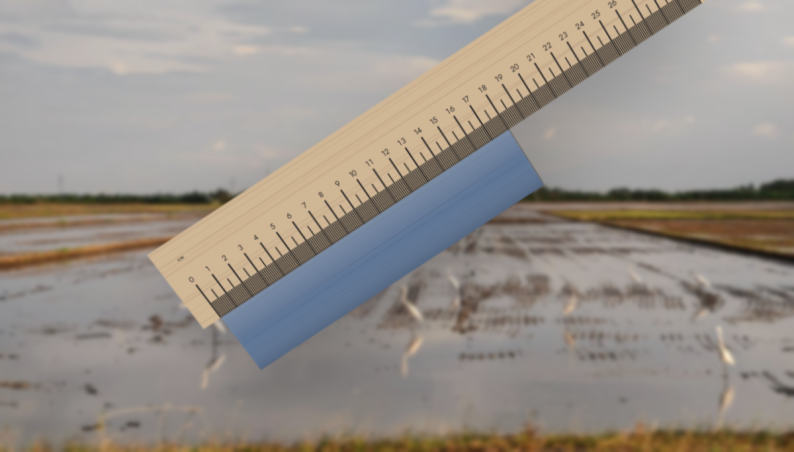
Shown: 18; cm
